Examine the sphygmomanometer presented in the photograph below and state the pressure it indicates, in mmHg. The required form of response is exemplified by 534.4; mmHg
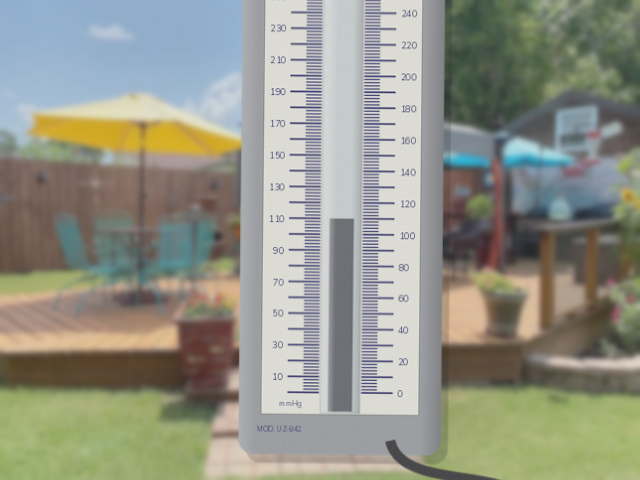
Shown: 110; mmHg
